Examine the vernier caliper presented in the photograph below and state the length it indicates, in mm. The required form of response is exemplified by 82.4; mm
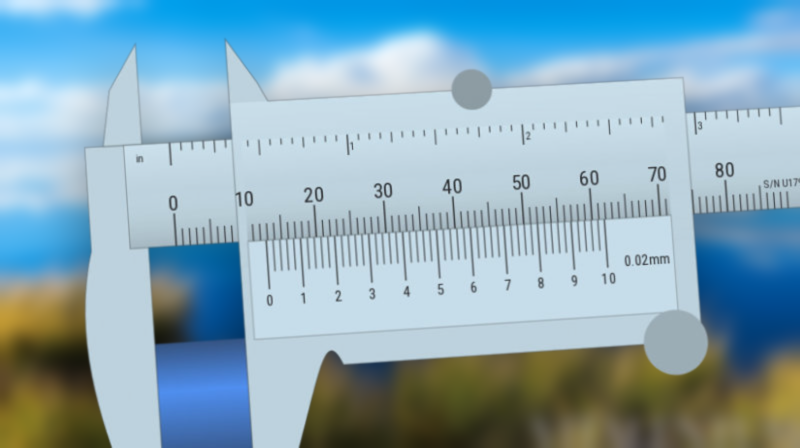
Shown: 12.8; mm
